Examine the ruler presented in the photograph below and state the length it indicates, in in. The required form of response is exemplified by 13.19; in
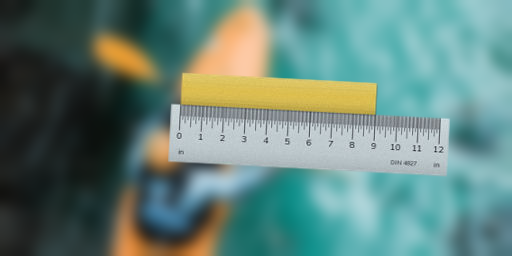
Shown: 9; in
